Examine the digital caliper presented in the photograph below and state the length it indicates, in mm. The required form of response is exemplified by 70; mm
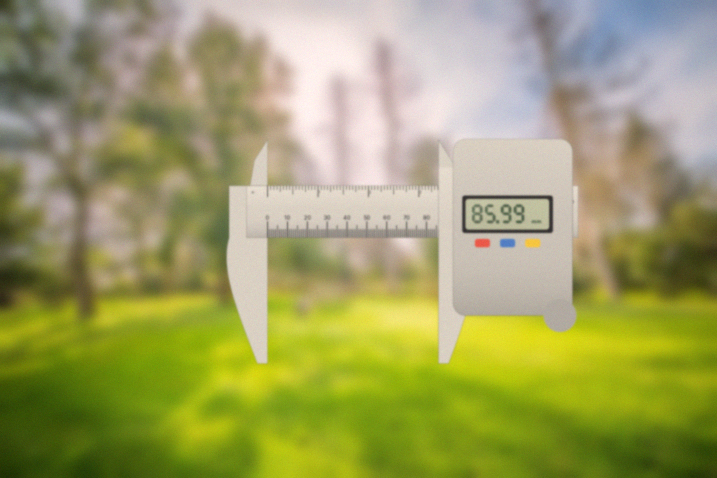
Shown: 85.99; mm
